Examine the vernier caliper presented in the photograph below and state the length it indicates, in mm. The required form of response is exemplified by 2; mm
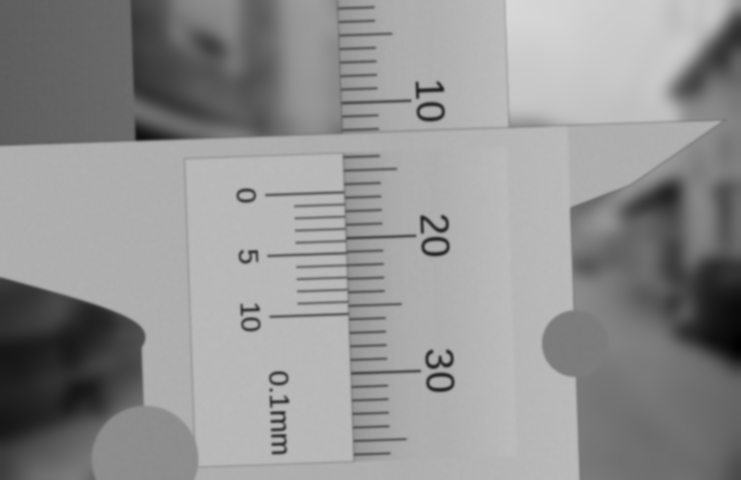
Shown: 16.6; mm
